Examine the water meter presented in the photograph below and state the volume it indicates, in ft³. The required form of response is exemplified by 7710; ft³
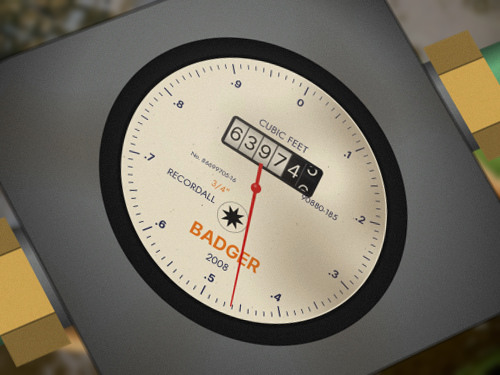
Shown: 639745.46; ft³
